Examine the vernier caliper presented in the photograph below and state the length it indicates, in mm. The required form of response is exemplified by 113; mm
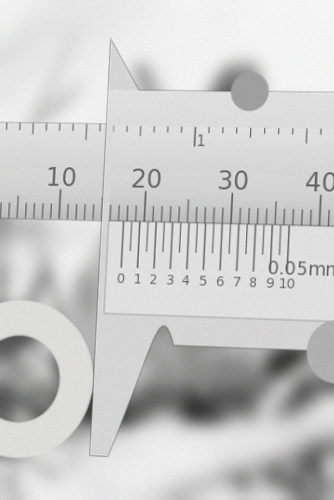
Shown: 17.6; mm
